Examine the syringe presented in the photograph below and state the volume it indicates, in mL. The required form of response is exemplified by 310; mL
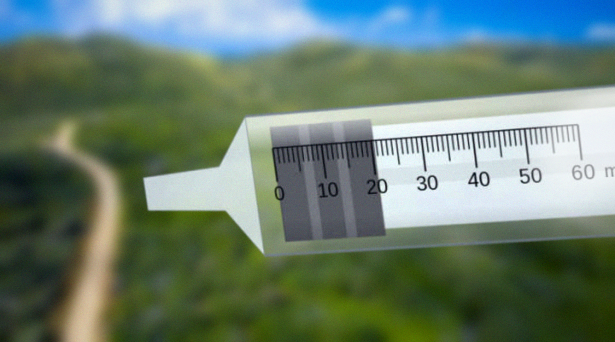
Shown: 0; mL
